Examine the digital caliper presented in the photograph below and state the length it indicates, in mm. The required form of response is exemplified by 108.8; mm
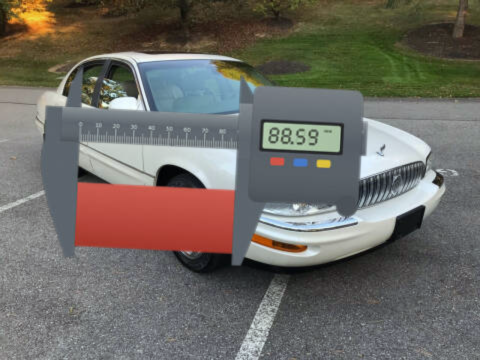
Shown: 88.59; mm
